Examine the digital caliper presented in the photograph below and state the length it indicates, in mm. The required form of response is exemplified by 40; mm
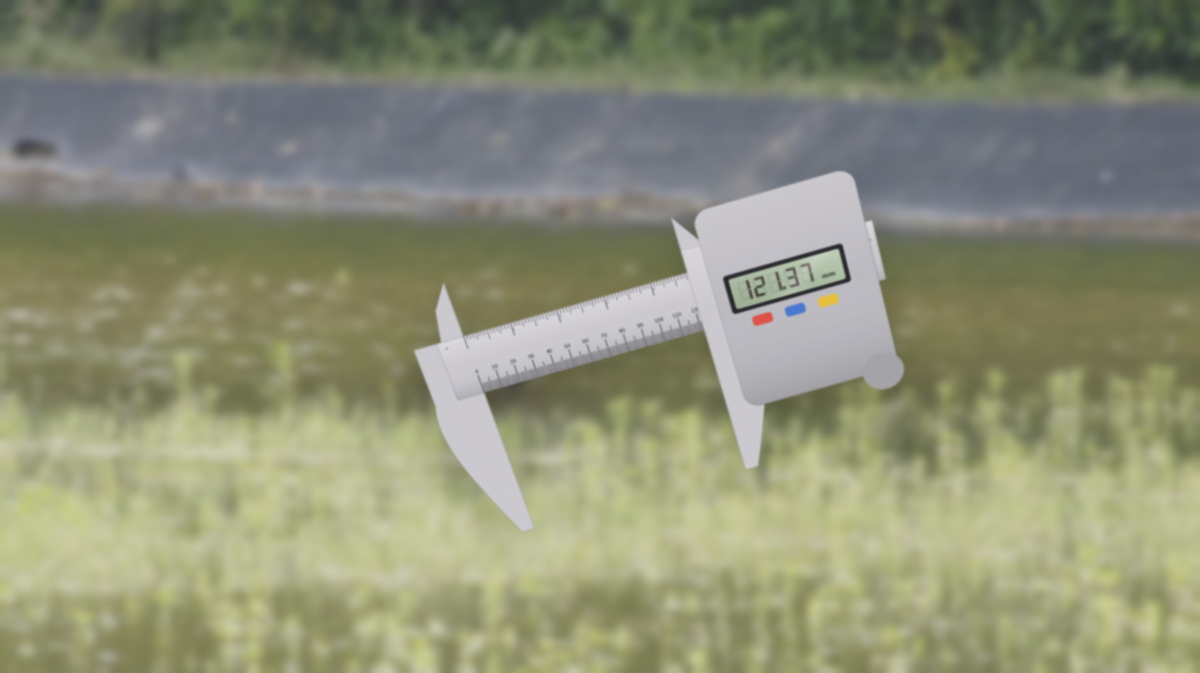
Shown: 121.37; mm
